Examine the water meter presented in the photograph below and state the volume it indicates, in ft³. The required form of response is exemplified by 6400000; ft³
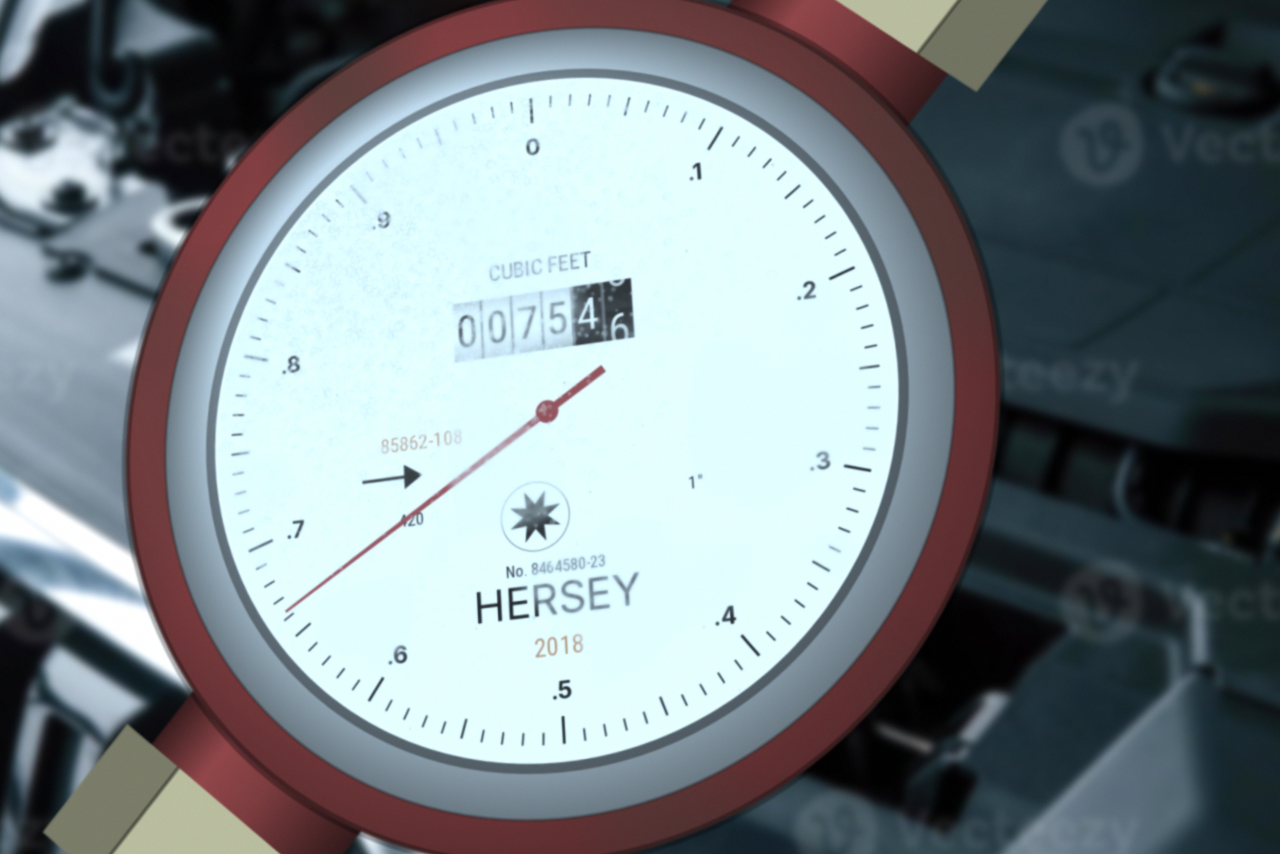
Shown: 7545.66; ft³
